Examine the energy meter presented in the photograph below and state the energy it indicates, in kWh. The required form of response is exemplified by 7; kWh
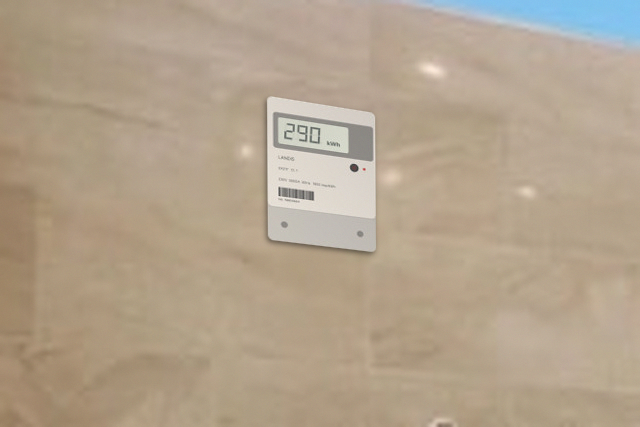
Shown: 290; kWh
